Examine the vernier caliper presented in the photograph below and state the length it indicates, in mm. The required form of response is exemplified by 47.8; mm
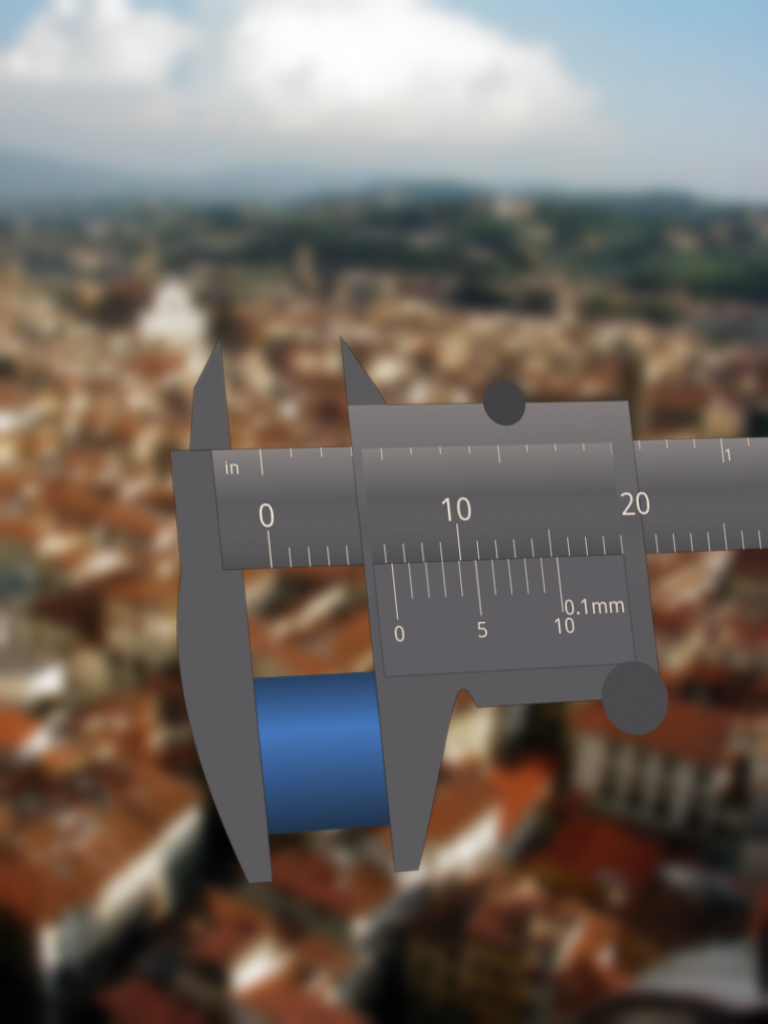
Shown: 6.3; mm
